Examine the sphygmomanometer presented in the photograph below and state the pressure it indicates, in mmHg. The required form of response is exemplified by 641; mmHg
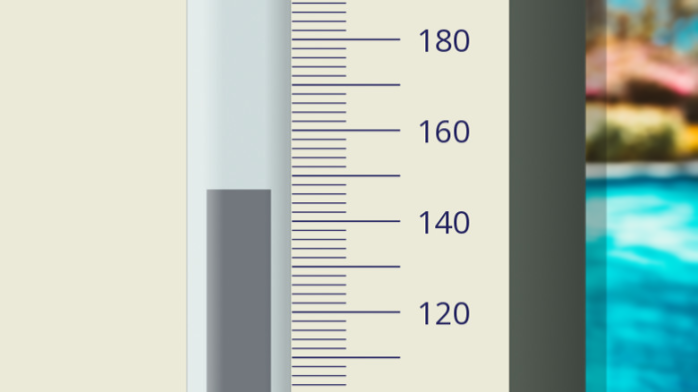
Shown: 147; mmHg
